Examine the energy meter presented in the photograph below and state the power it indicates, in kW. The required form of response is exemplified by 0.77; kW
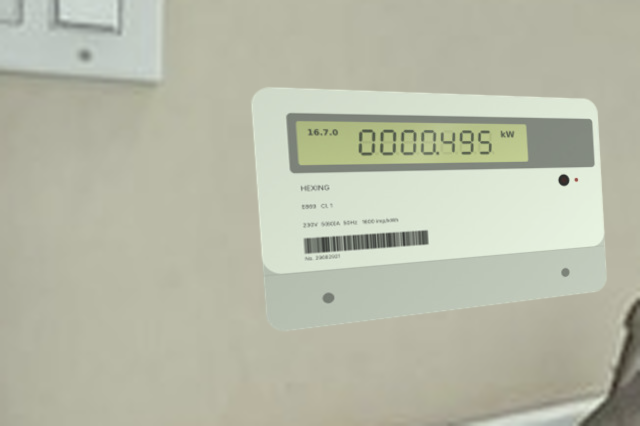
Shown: 0.495; kW
